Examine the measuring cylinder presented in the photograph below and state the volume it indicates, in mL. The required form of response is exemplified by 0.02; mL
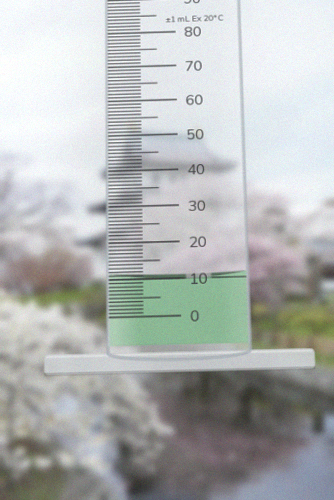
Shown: 10; mL
